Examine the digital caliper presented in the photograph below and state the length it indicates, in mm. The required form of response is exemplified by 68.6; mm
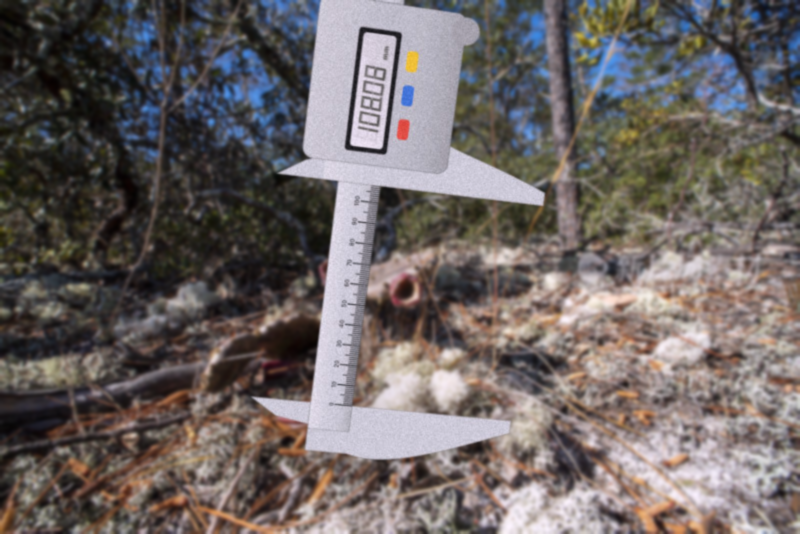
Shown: 108.08; mm
